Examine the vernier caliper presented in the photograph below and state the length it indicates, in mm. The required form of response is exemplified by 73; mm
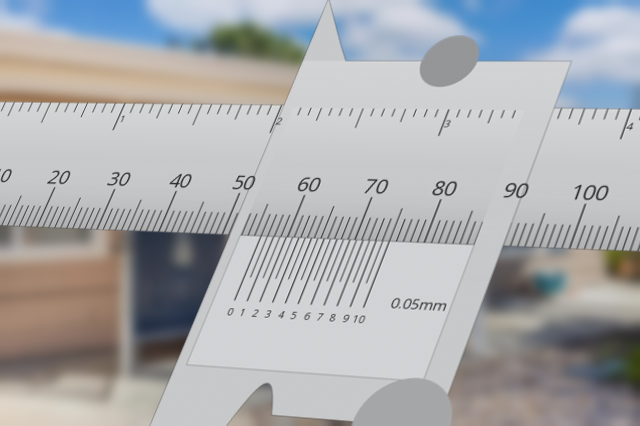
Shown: 56.0; mm
